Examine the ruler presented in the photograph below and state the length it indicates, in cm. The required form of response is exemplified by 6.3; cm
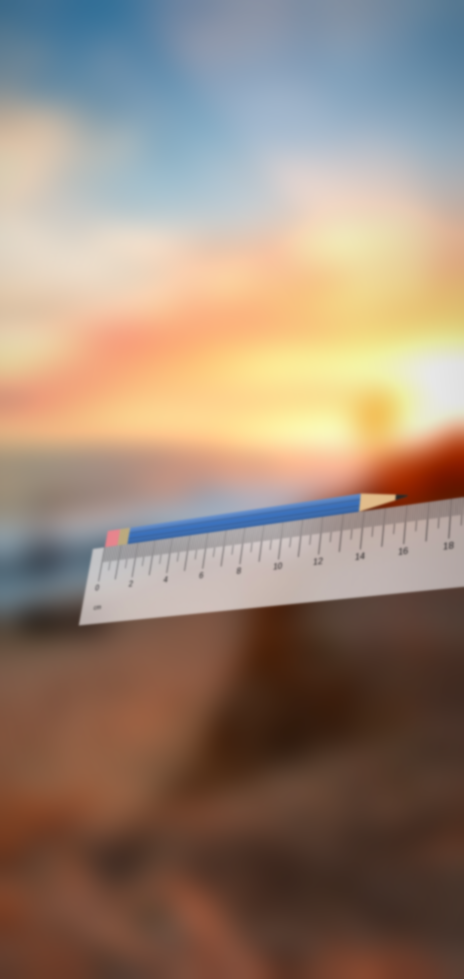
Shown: 16; cm
